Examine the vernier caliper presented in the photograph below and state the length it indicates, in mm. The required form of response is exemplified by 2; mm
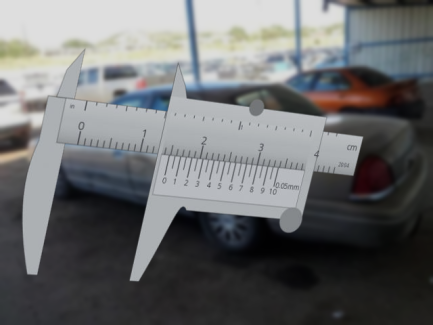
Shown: 14.8; mm
